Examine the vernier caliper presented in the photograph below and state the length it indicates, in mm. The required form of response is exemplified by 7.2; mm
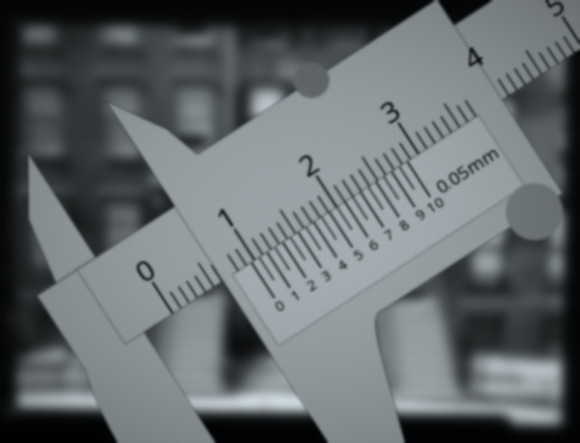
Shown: 9.6; mm
